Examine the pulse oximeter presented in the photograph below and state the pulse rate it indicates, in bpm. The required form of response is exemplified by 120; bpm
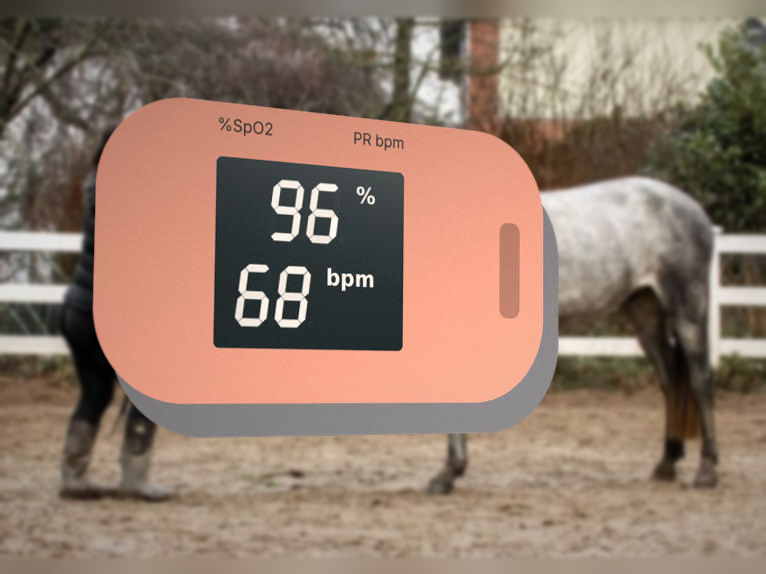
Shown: 68; bpm
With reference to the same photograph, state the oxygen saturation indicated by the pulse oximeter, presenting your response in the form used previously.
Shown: 96; %
